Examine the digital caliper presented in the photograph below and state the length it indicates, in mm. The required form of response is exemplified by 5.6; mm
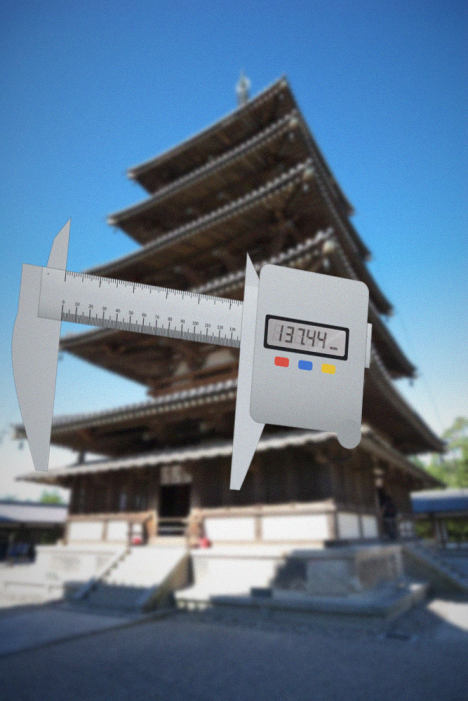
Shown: 137.44; mm
